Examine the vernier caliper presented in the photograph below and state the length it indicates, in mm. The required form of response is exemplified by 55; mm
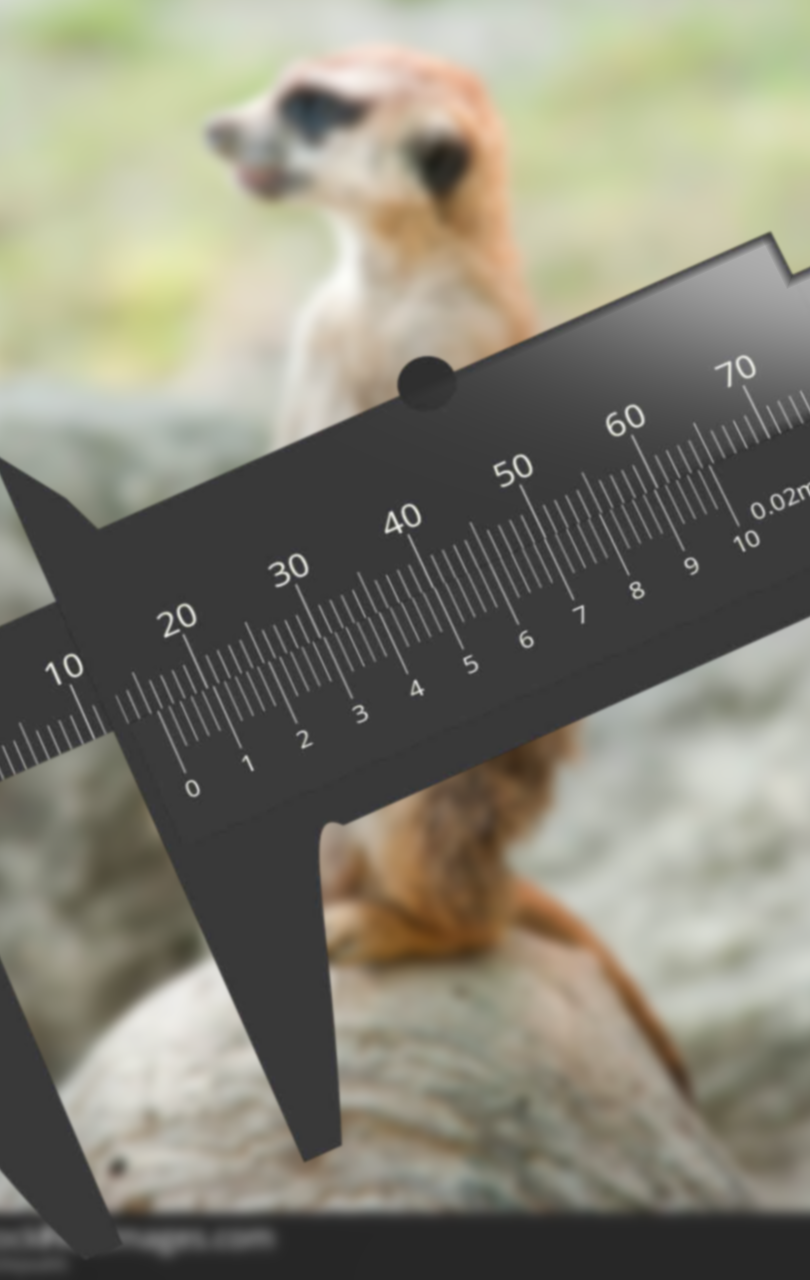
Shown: 15.6; mm
